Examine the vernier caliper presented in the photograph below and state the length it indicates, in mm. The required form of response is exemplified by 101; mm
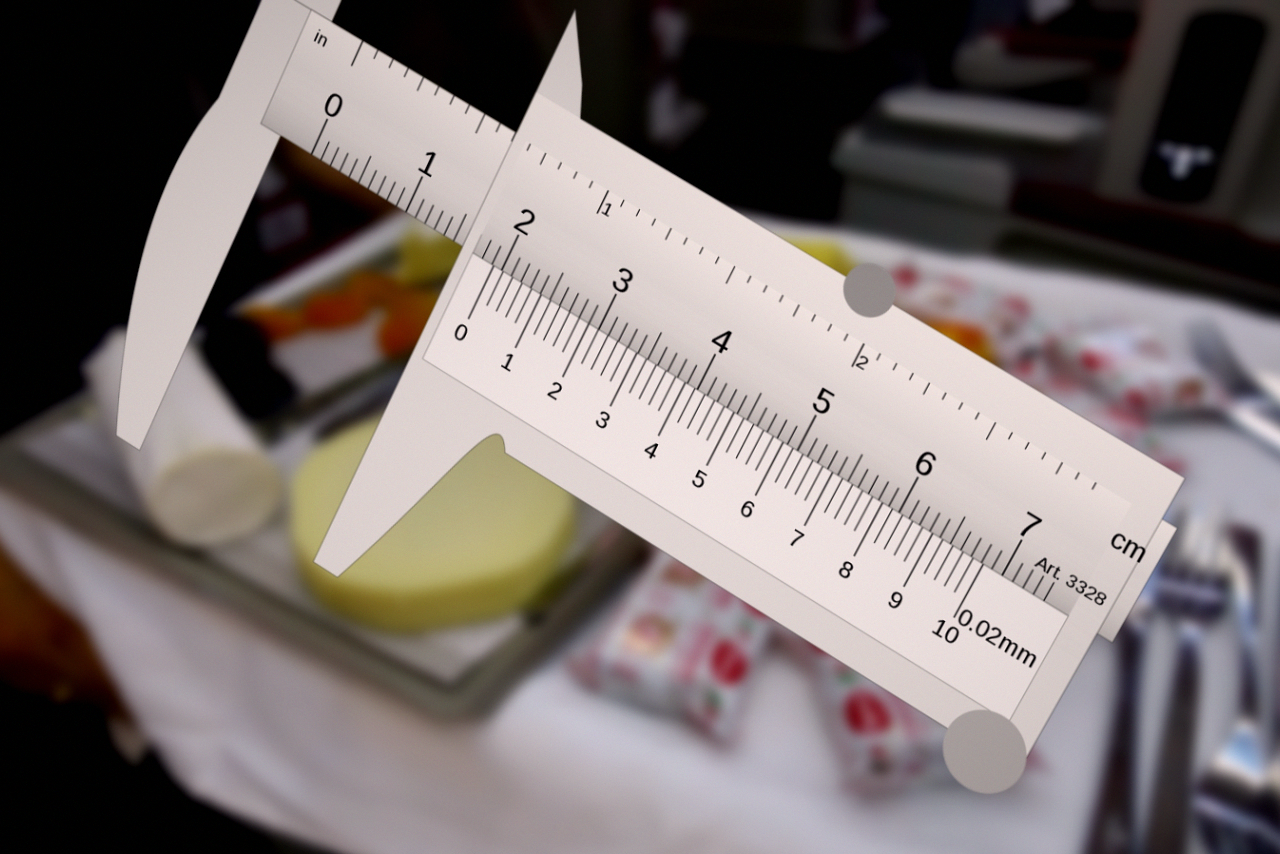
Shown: 19.2; mm
